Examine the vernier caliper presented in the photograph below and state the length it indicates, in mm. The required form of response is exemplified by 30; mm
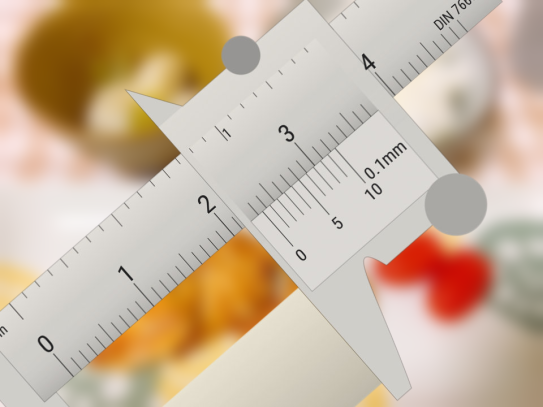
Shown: 23.5; mm
